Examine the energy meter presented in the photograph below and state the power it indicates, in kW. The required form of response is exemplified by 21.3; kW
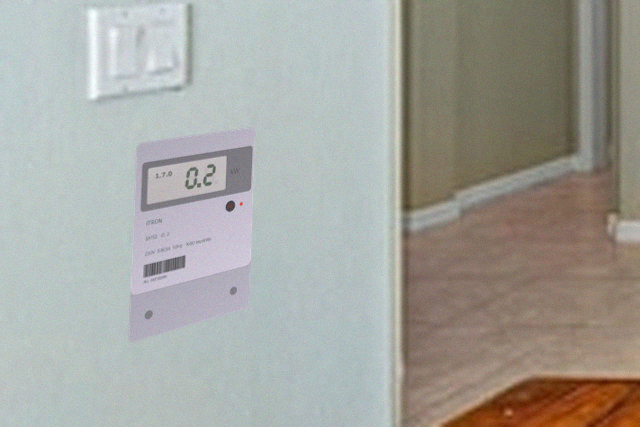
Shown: 0.2; kW
